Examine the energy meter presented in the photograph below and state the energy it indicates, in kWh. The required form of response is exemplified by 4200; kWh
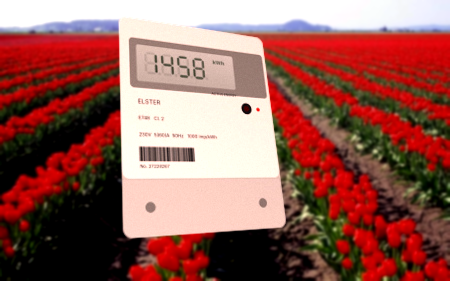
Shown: 1458; kWh
